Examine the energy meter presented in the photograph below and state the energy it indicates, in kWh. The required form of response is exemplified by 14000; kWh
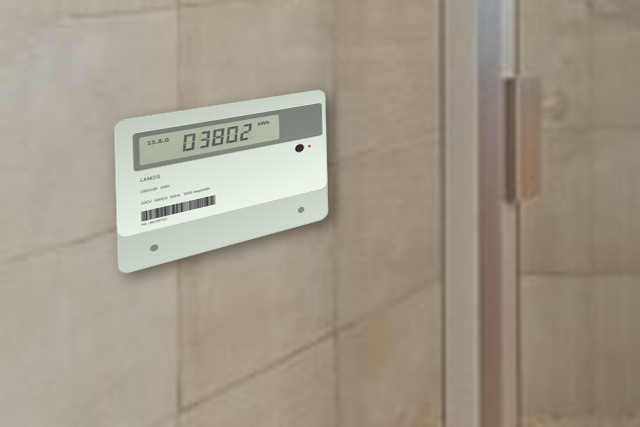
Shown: 3802; kWh
